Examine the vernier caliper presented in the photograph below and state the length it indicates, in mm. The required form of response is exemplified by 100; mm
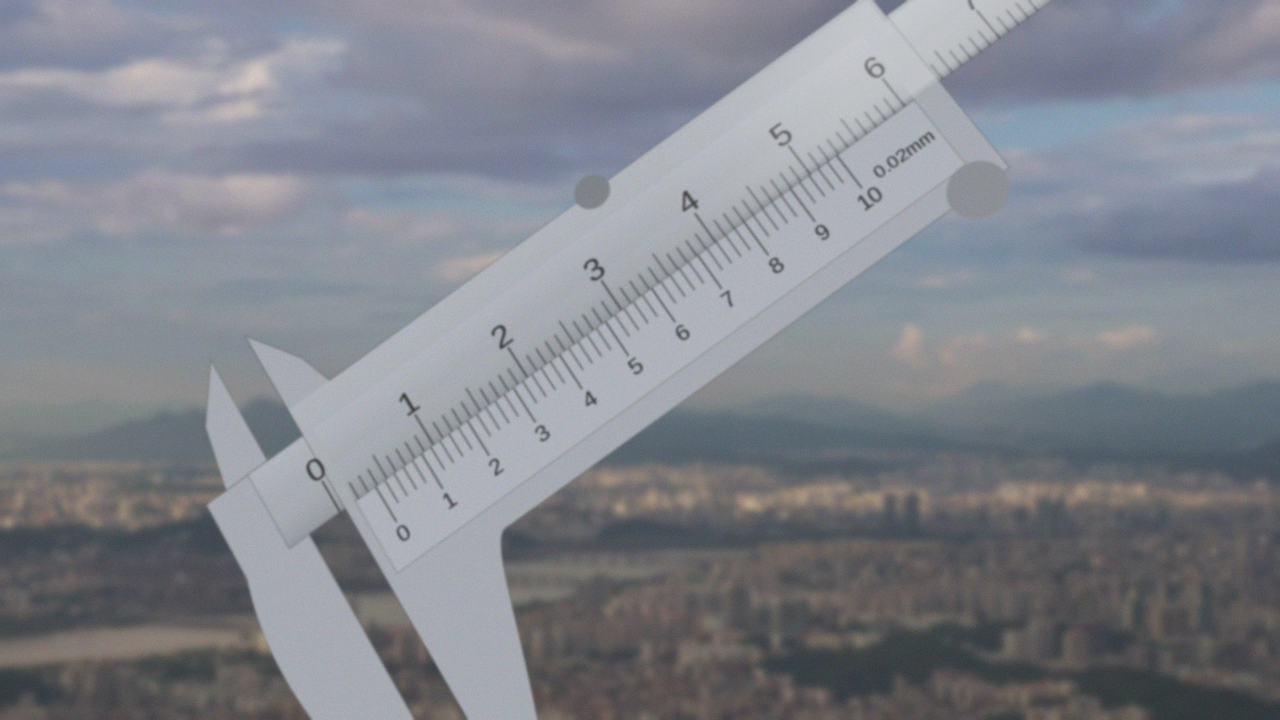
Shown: 3.8; mm
